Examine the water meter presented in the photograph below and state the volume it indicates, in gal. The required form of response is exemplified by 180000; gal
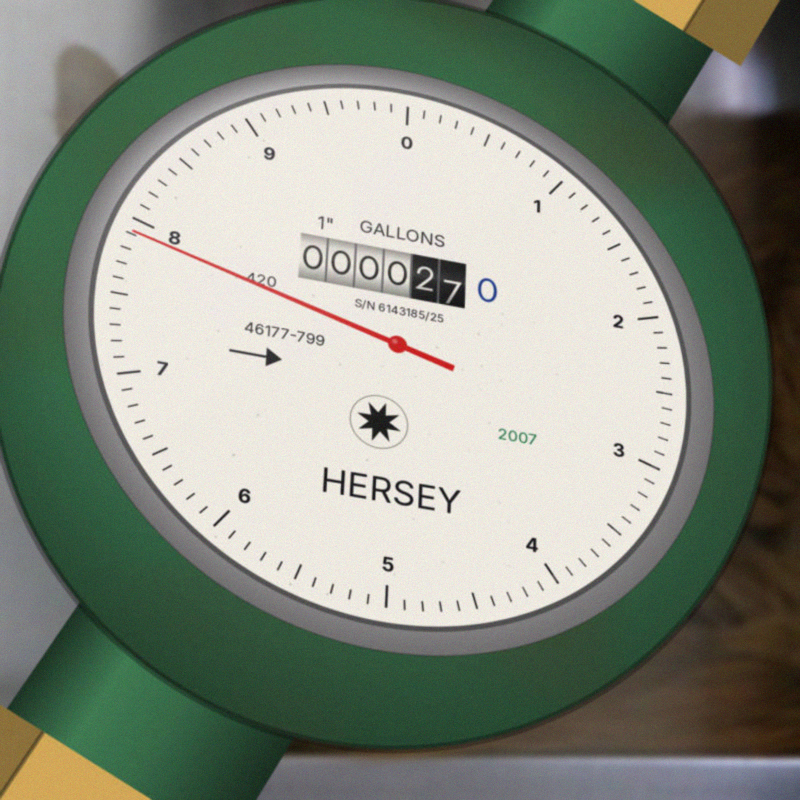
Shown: 267.9; gal
